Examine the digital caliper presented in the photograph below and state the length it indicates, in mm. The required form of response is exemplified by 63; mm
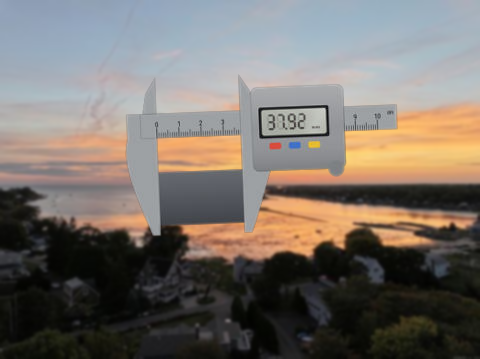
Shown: 37.92; mm
